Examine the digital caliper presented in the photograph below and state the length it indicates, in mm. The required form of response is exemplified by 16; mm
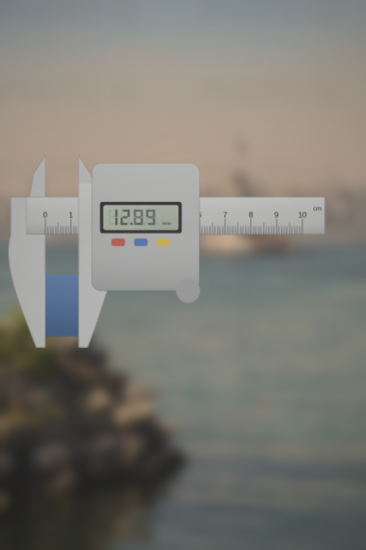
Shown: 12.89; mm
